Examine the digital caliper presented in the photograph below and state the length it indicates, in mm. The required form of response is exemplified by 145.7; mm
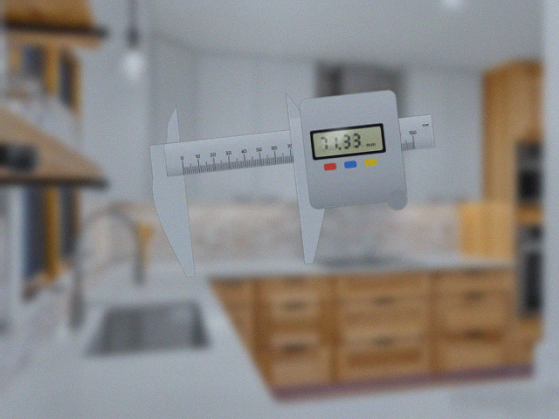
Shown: 71.33; mm
